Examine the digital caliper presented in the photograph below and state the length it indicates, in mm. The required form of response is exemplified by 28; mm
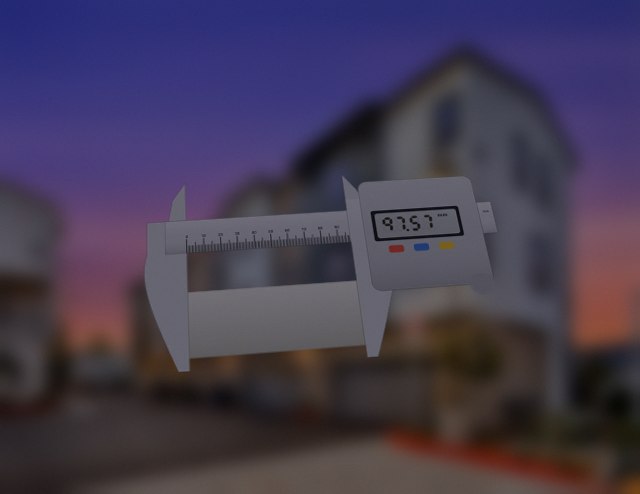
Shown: 97.57; mm
